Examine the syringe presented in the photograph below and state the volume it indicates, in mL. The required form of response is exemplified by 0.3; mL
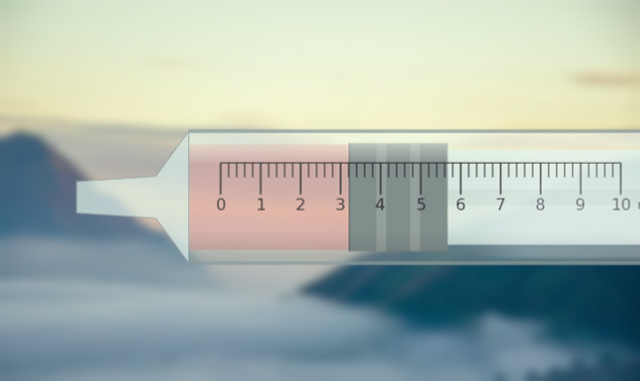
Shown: 3.2; mL
